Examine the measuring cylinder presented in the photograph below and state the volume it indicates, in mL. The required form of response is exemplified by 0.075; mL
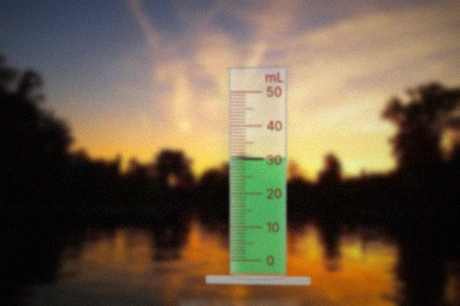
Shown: 30; mL
